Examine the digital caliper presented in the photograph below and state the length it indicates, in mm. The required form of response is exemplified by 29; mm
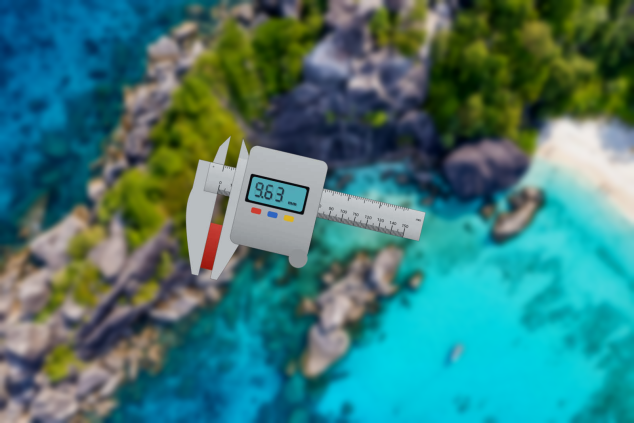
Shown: 9.63; mm
